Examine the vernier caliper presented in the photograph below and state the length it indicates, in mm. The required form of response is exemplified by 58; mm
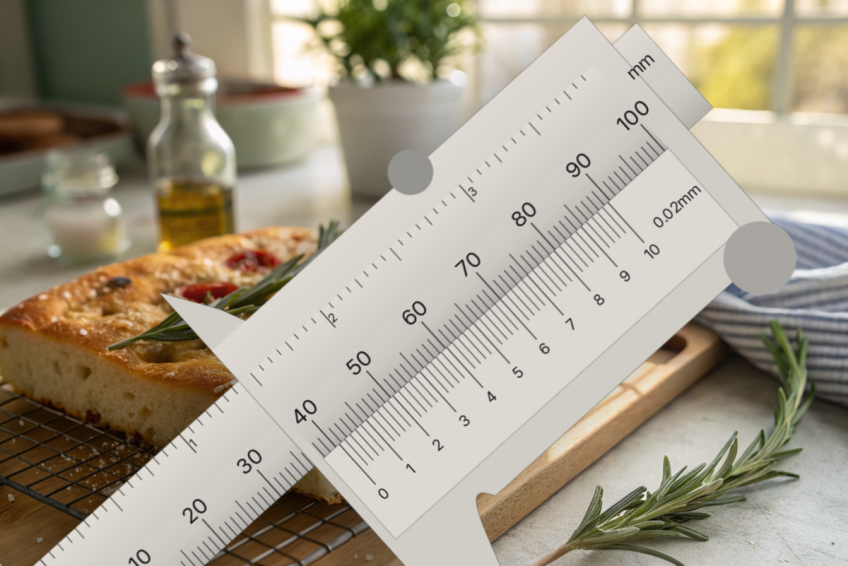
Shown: 40.6; mm
